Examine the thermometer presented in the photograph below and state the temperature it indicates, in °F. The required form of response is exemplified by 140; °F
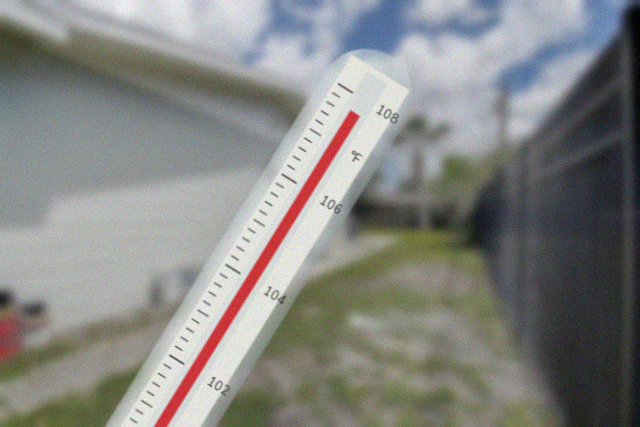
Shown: 107.7; °F
